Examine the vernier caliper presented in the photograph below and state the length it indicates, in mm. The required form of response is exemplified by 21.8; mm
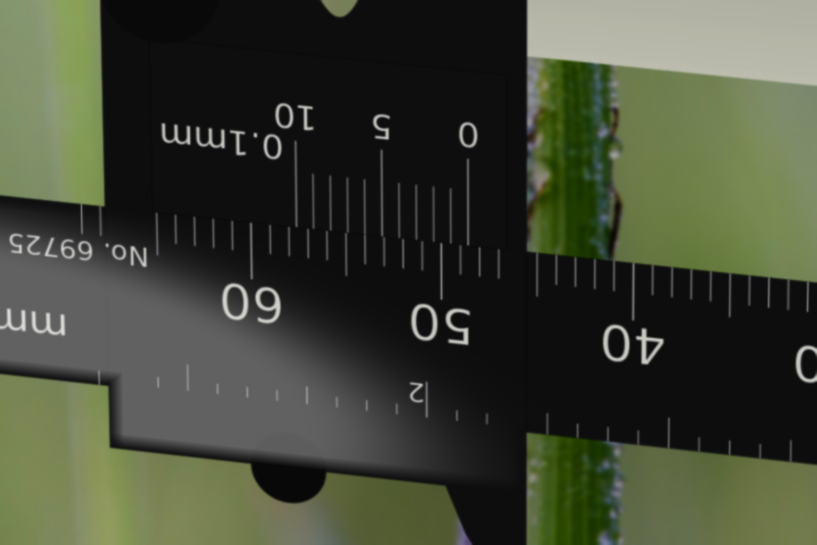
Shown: 48.6; mm
